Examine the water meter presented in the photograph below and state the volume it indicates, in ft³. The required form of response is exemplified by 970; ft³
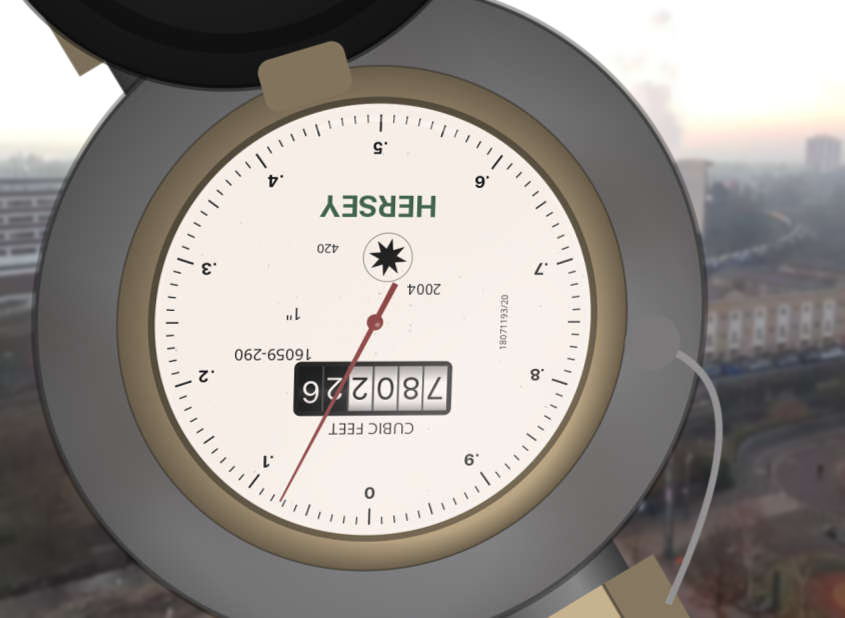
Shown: 780226.07; ft³
